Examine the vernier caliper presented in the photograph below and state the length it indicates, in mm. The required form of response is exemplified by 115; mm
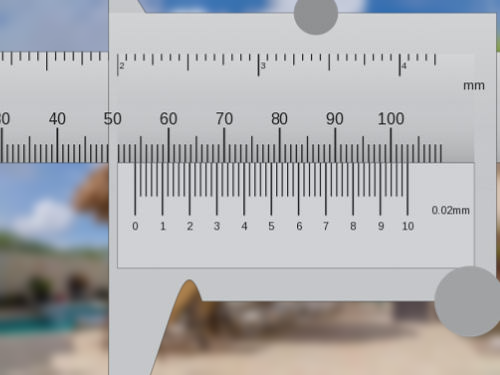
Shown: 54.0; mm
